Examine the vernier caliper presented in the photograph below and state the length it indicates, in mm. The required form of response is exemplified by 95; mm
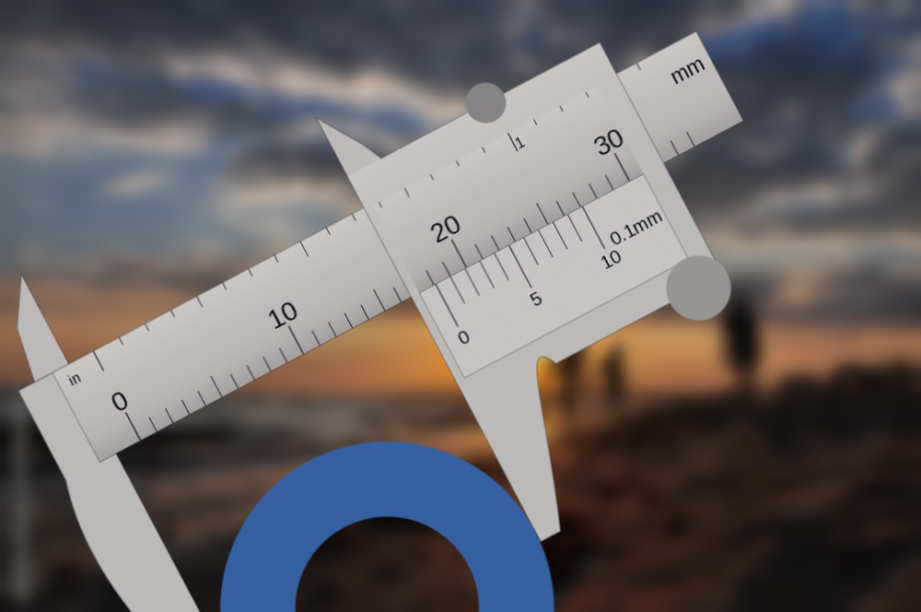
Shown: 18.1; mm
